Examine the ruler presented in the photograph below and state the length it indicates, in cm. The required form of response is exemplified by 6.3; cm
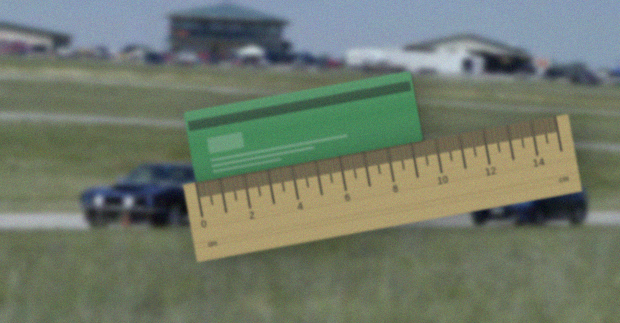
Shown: 9.5; cm
